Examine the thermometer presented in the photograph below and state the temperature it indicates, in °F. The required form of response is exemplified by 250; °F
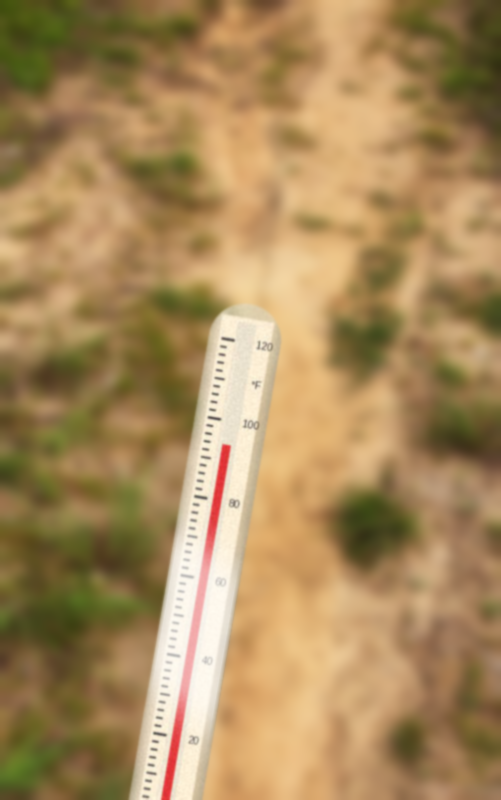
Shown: 94; °F
